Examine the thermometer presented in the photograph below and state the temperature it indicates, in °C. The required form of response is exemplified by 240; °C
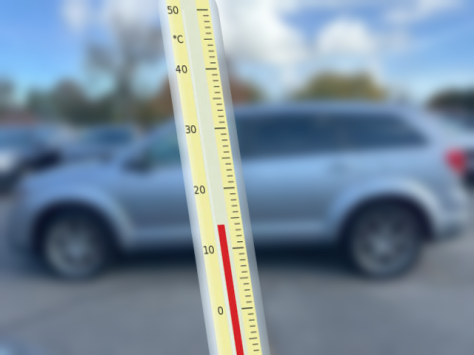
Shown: 14; °C
